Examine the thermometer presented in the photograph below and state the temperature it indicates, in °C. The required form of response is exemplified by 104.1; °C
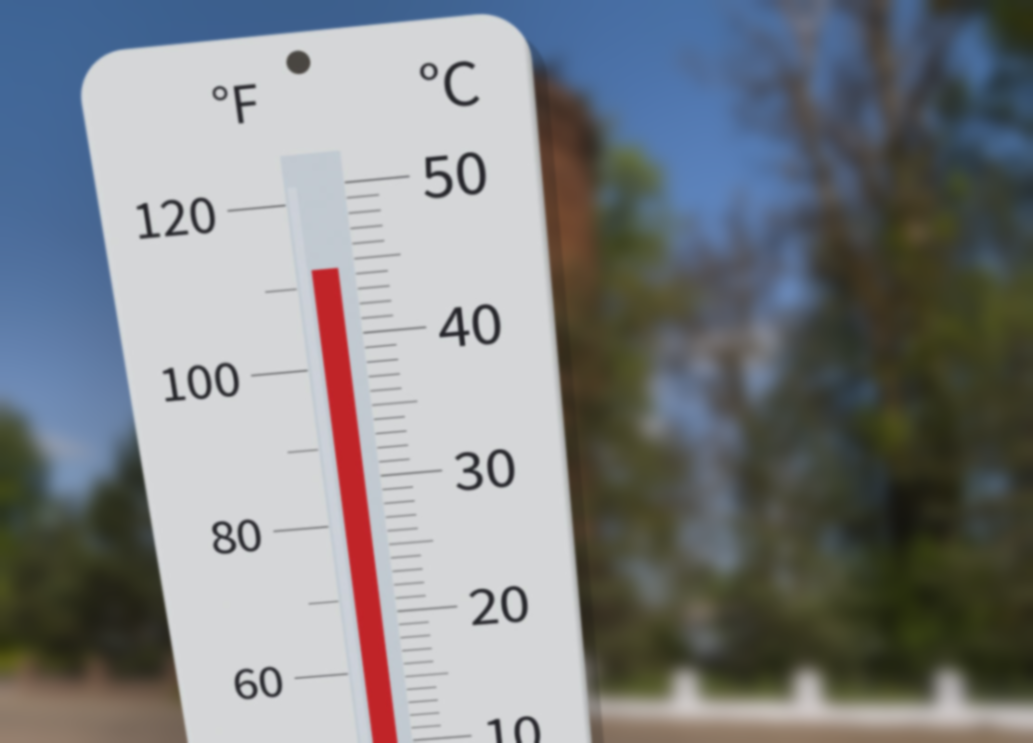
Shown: 44.5; °C
